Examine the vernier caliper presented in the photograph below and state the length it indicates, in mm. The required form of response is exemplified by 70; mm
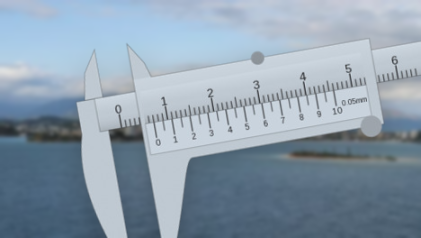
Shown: 7.0; mm
